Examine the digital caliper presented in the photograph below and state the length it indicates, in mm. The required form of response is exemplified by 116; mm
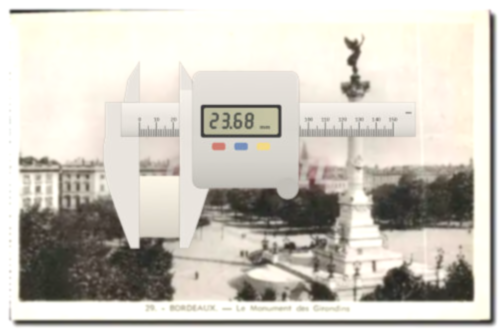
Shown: 23.68; mm
